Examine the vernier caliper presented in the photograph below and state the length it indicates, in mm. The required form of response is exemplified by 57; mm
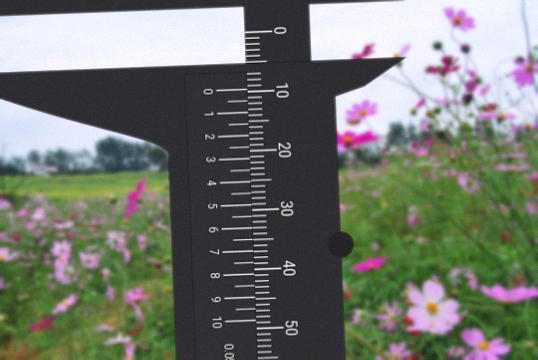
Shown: 9.6; mm
